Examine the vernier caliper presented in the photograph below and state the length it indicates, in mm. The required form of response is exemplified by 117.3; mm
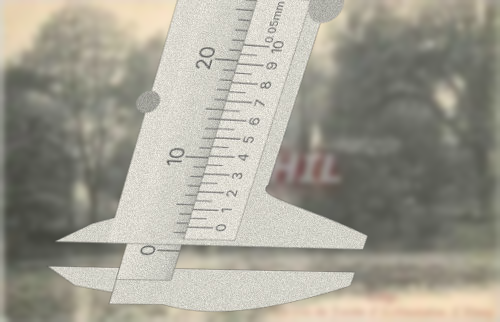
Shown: 2.6; mm
